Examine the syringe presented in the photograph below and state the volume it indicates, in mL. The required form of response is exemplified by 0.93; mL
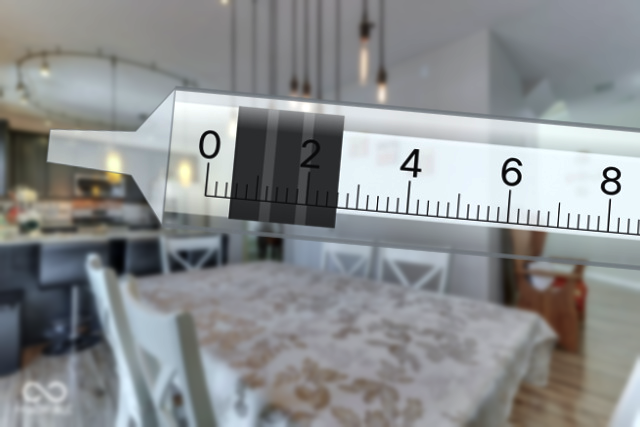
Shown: 0.5; mL
